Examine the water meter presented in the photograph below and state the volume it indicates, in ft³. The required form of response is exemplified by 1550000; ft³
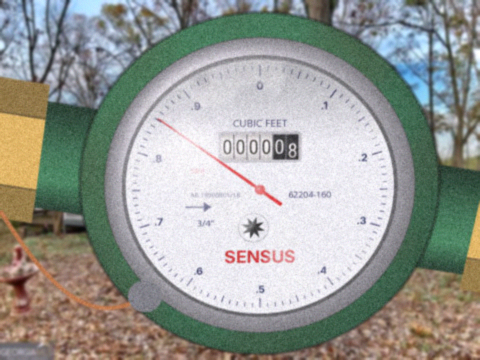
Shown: 7.85; ft³
